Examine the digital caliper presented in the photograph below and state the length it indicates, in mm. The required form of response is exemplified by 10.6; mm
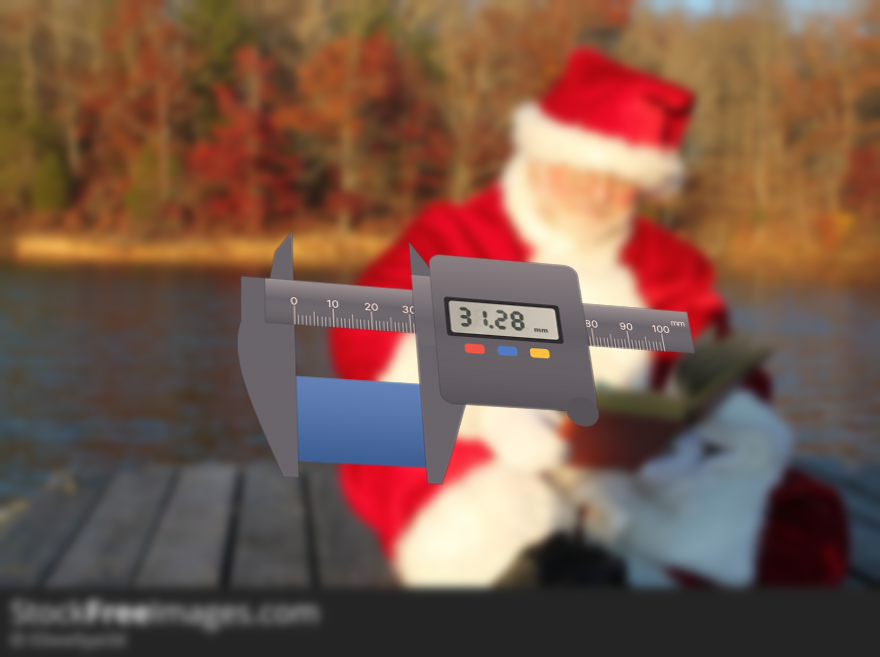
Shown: 31.28; mm
